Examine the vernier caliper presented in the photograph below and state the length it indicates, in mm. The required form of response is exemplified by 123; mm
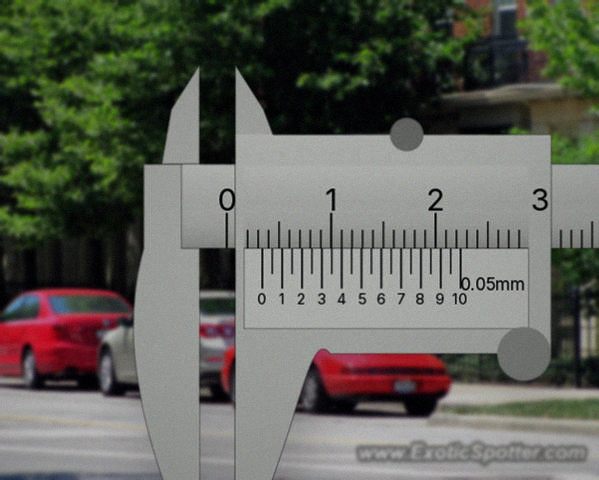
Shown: 3.4; mm
